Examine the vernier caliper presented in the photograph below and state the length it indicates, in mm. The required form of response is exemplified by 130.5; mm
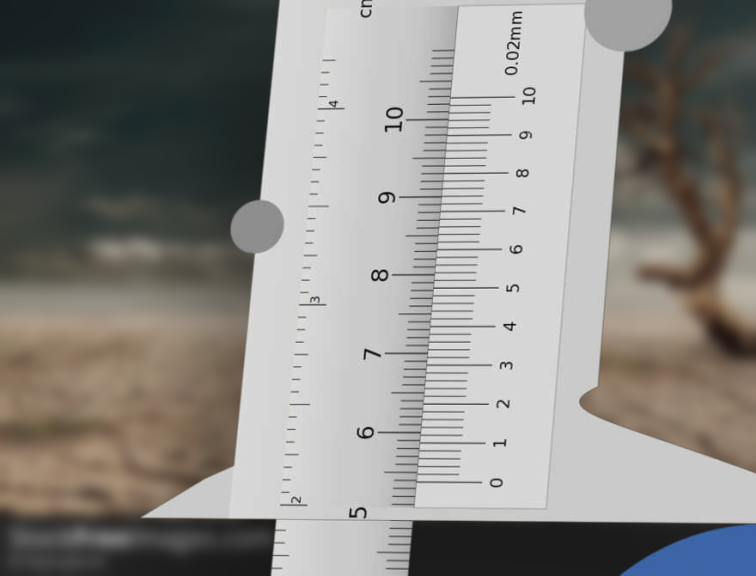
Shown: 53.8; mm
